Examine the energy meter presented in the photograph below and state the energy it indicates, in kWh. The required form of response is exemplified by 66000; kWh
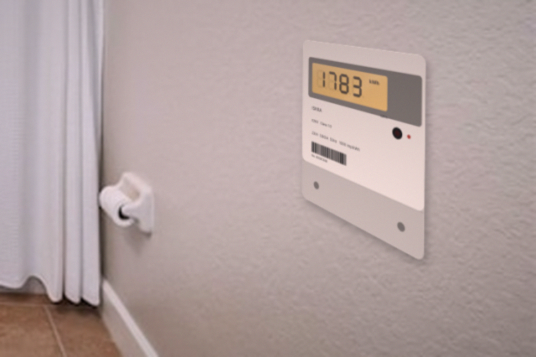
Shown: 1783; kWh
